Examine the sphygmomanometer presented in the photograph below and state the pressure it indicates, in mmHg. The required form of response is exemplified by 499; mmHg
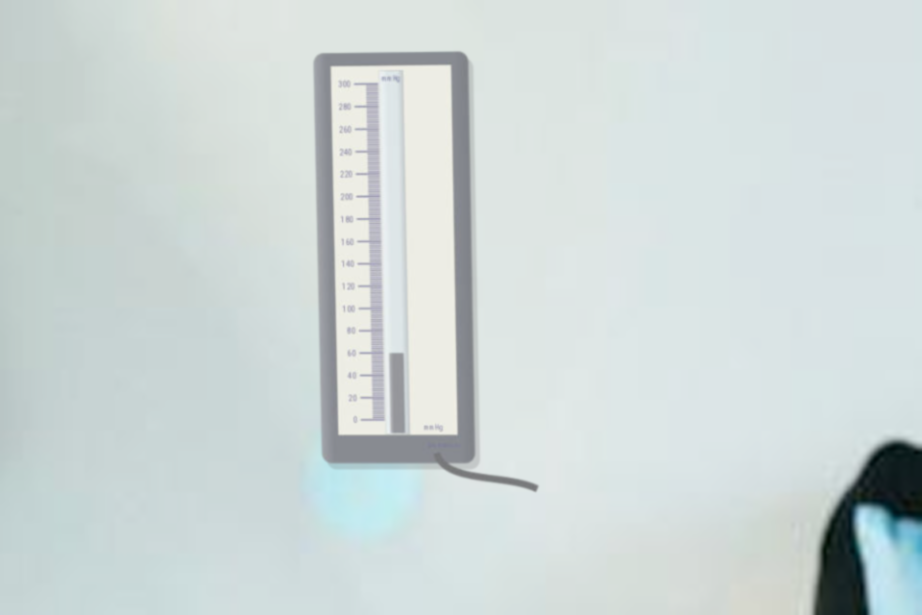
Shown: 60; mmHg
